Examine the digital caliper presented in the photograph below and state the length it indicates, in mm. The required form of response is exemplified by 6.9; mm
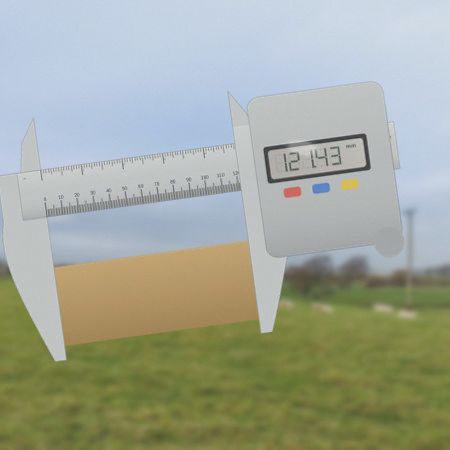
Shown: 121.43; mm
